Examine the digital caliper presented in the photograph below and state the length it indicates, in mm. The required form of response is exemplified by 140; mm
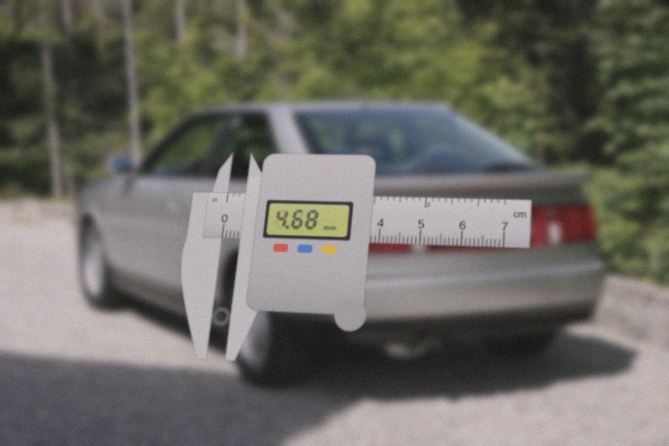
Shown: 4.68; mm
